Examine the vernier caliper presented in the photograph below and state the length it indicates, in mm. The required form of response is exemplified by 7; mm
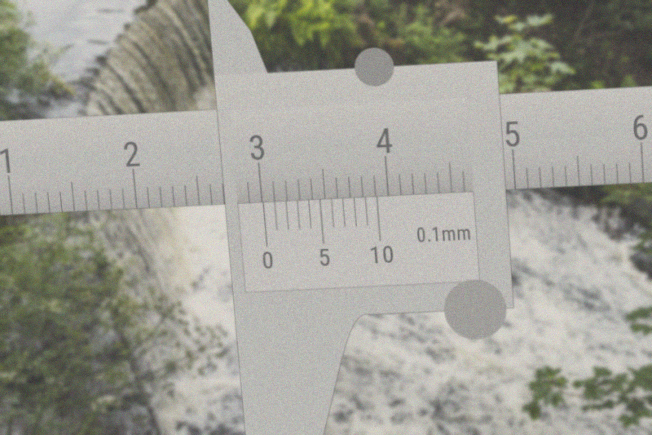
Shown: 30.1; mm
